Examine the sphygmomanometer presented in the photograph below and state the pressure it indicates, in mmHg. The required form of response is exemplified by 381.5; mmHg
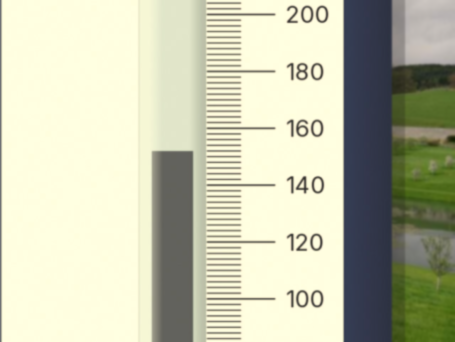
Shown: 152; mmHg
